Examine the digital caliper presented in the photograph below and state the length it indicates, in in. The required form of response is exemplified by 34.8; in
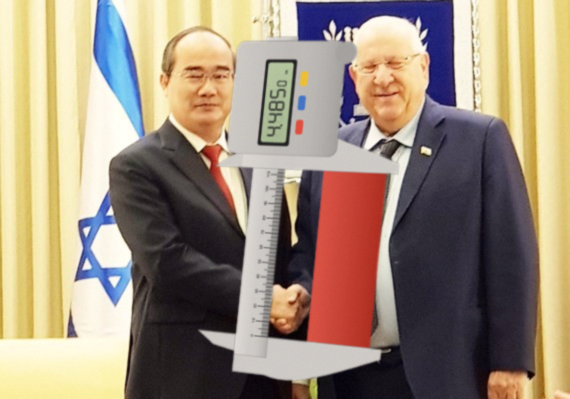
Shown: 4.4850; in
